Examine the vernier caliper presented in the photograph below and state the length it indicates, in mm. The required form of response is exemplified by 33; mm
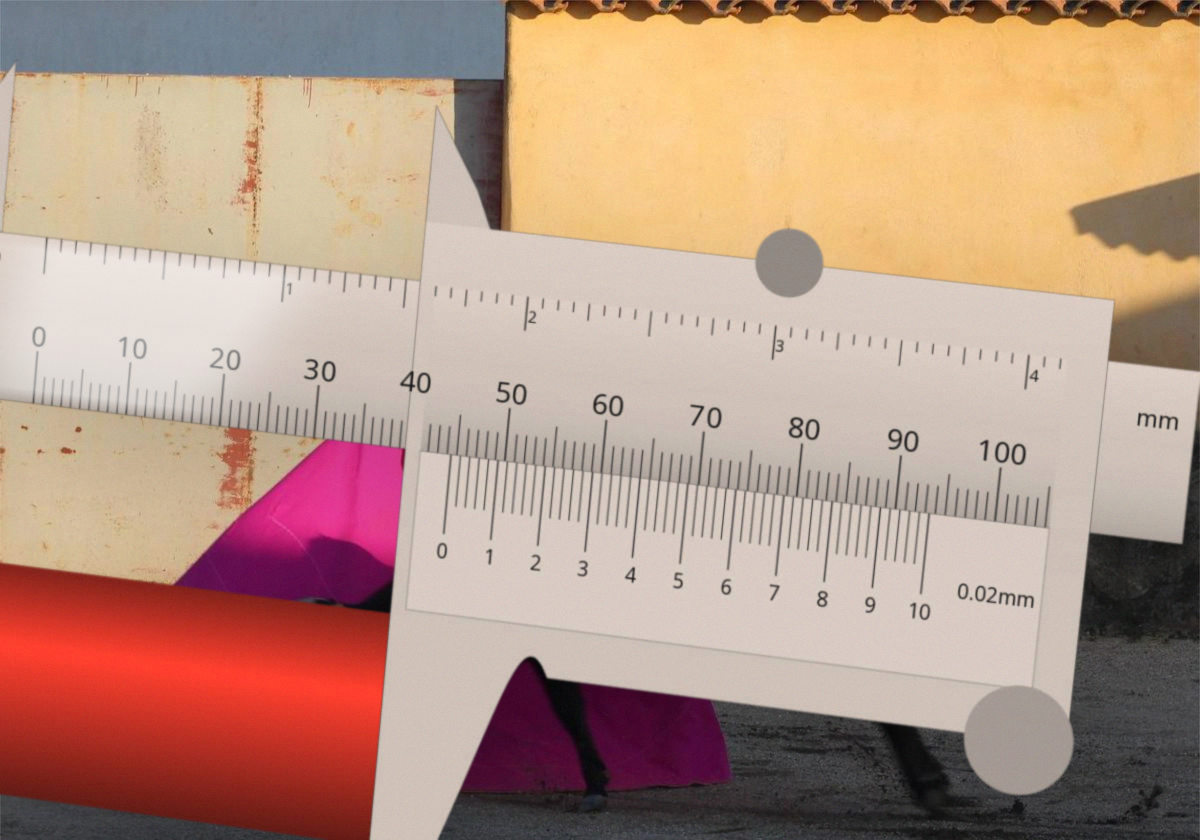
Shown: 44.4; mm
